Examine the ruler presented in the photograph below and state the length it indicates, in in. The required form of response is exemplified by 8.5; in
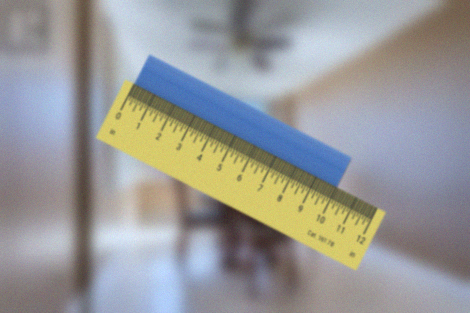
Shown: 10; in
